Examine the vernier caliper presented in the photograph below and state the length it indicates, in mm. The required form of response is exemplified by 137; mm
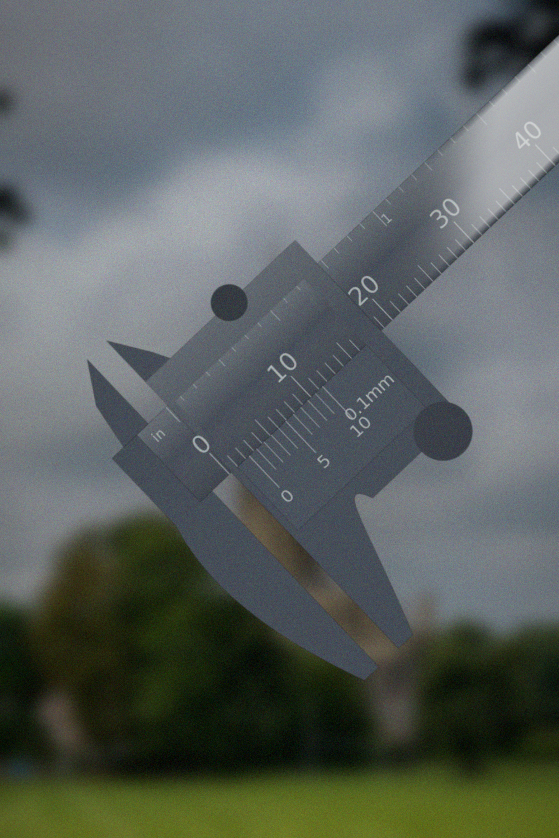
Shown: 2.4; mm
